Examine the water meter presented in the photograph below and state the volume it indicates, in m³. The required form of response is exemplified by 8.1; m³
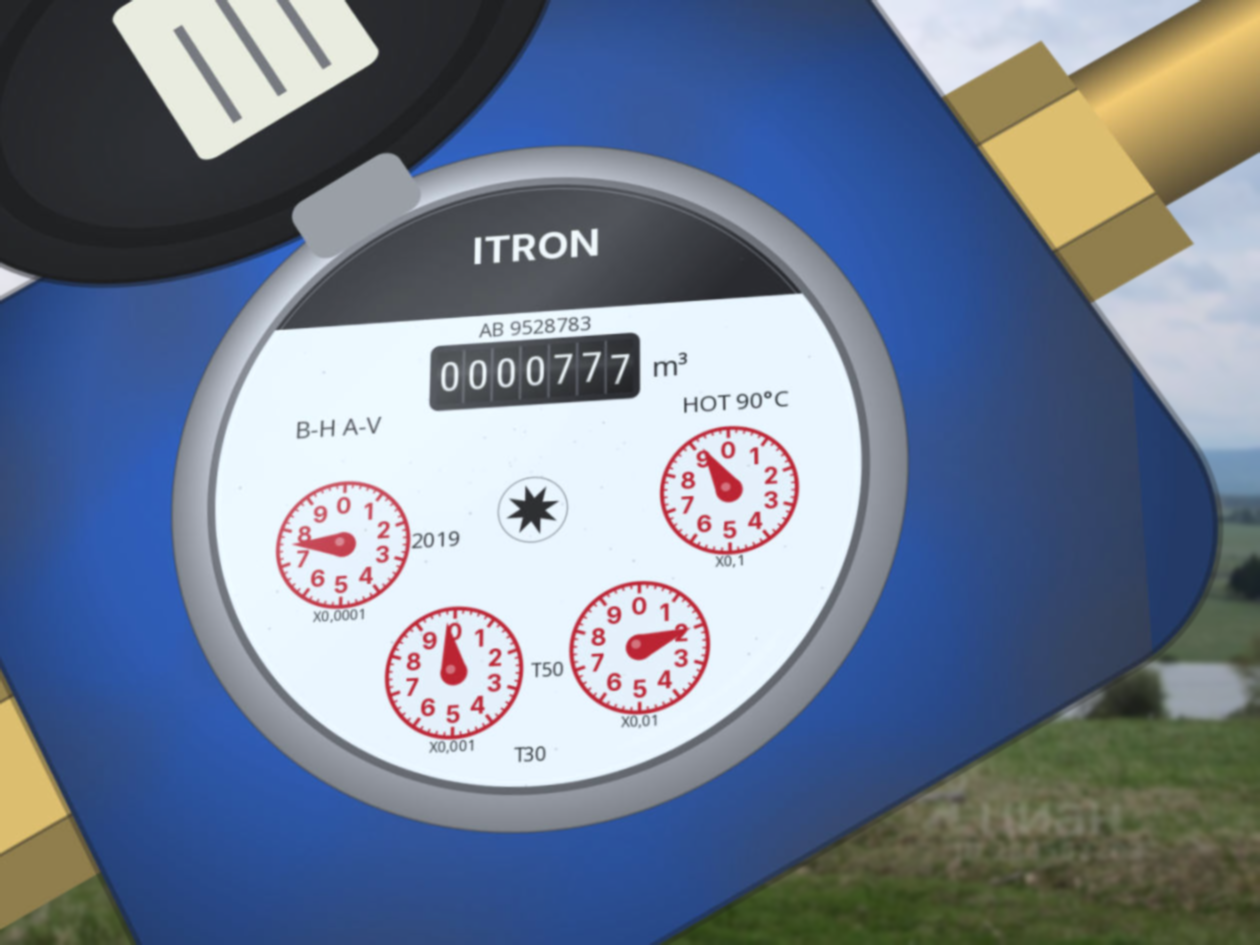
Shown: 776.9197; m³
